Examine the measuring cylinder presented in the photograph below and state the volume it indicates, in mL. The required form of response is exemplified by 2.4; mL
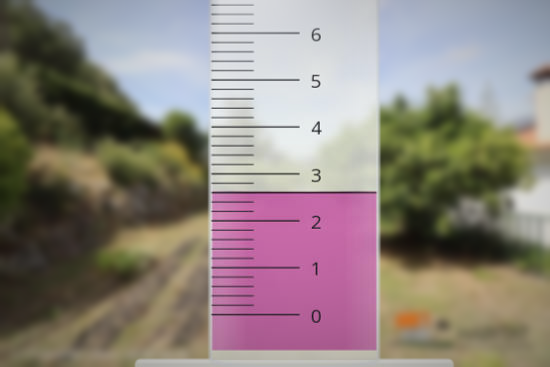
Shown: 2.6; mL
